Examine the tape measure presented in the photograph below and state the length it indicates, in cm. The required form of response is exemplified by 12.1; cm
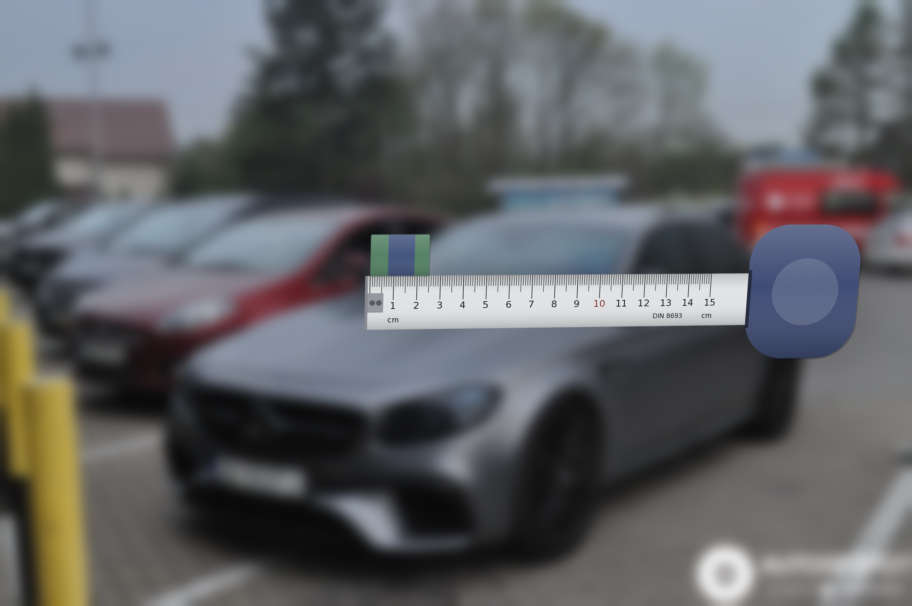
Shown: 2.5; cm
